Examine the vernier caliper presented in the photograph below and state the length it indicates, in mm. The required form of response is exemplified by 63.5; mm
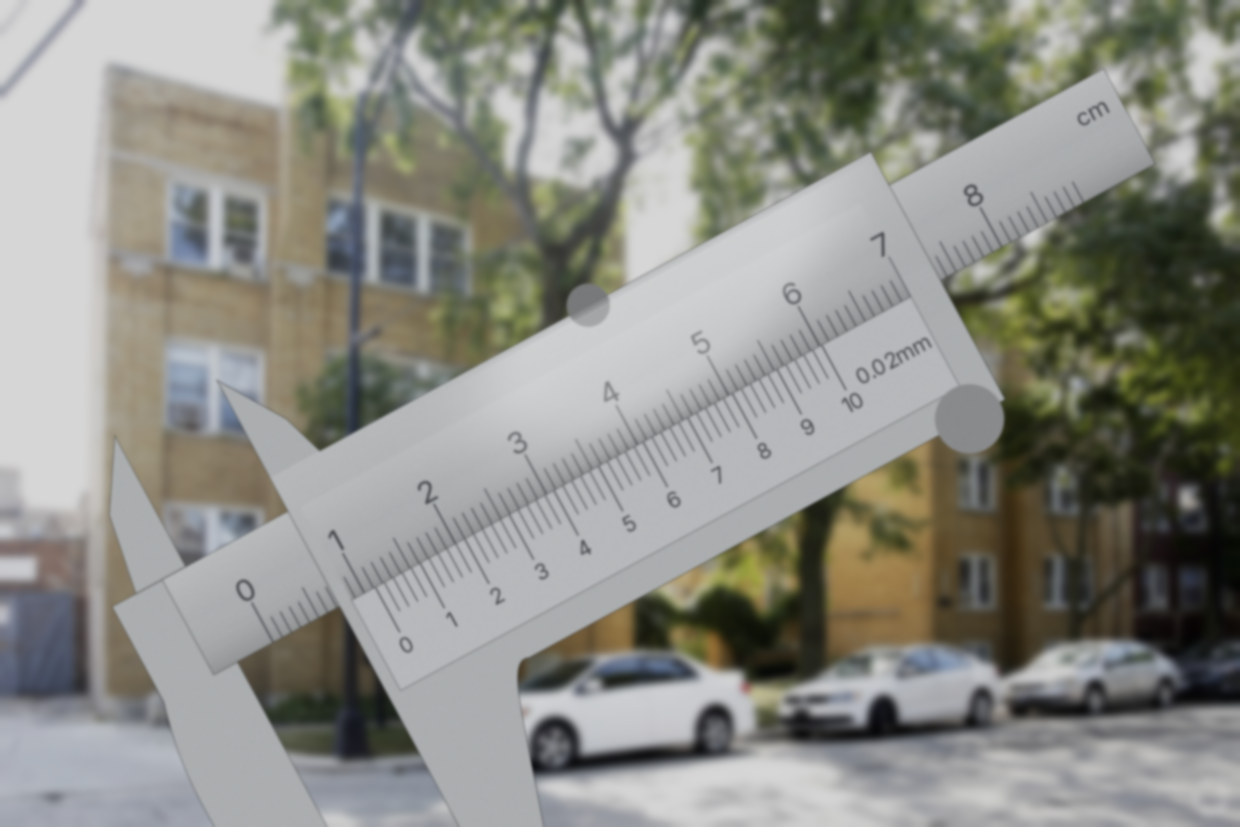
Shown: 11.2; mm
